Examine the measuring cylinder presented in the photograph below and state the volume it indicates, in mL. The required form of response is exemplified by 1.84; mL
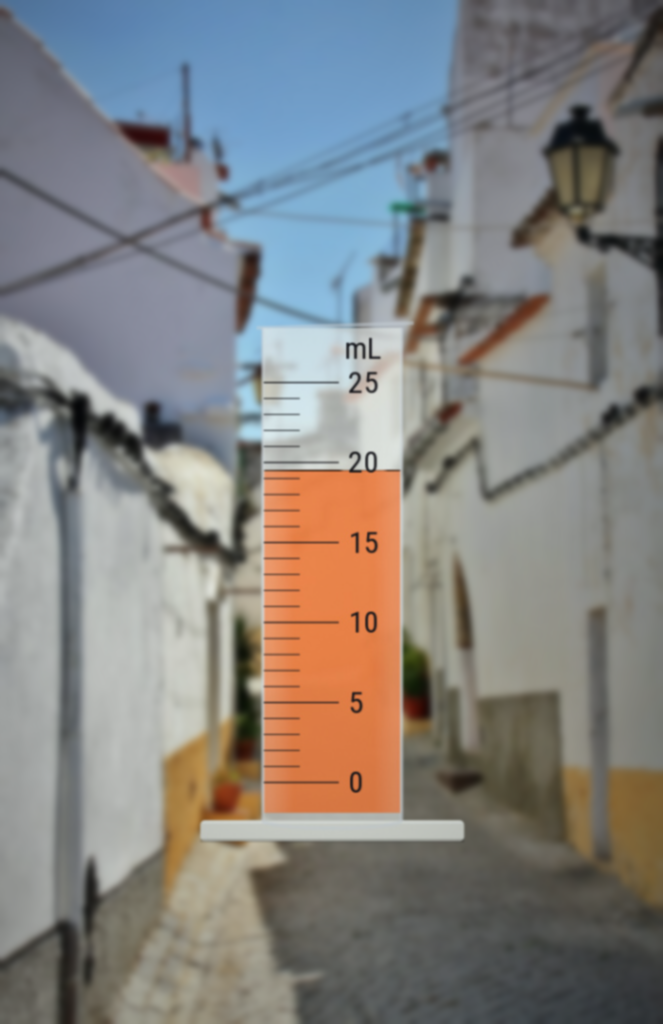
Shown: 19.5; mL
